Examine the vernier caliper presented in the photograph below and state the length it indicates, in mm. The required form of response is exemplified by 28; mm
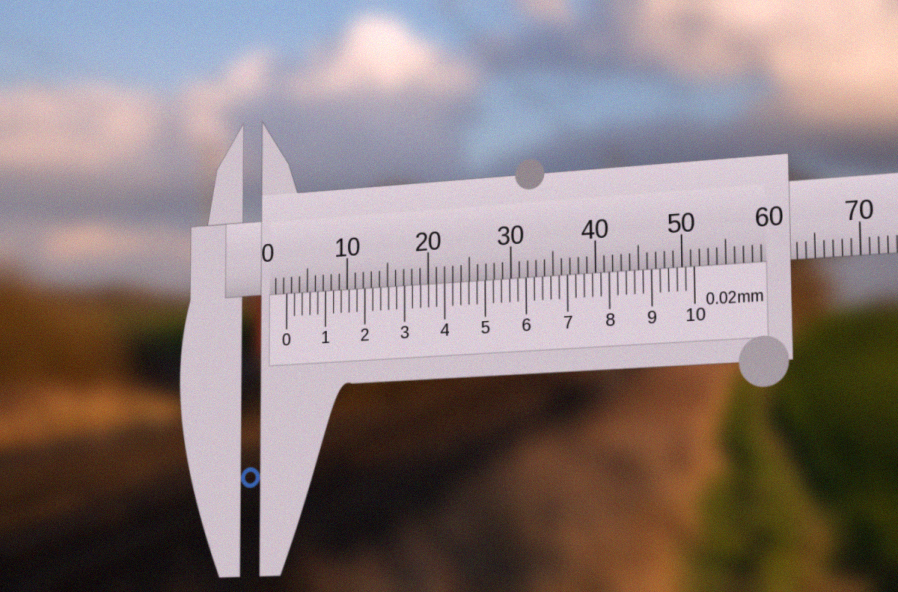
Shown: 2.4; mm
